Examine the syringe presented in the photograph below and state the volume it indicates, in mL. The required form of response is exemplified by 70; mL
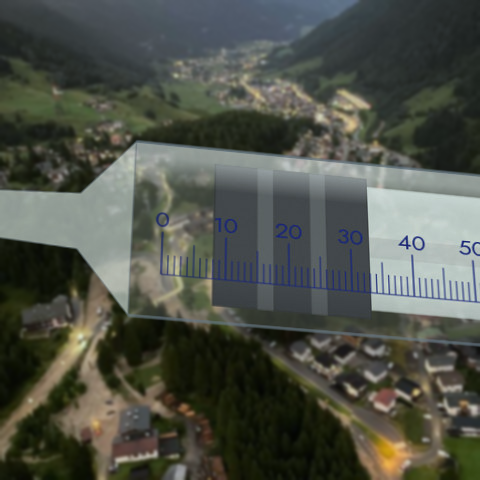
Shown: 8; mL
